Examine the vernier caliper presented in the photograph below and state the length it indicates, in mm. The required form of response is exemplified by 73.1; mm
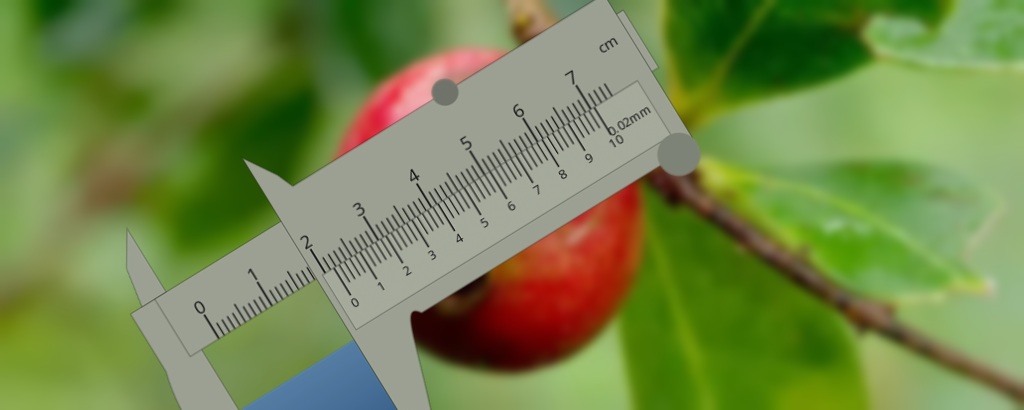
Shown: 21.6; mm
